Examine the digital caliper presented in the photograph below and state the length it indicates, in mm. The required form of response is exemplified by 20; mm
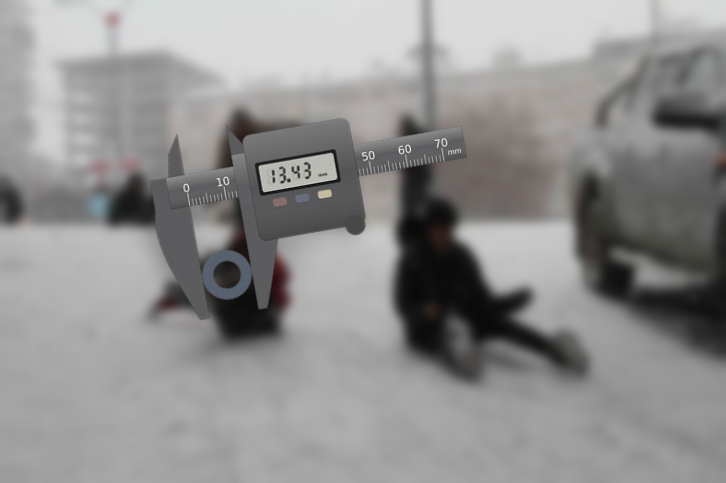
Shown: 13.43; mm
